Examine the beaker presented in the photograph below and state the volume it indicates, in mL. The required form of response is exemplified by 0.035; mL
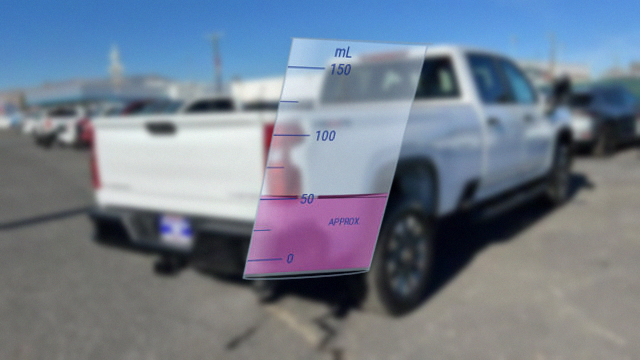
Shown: 50; mL
